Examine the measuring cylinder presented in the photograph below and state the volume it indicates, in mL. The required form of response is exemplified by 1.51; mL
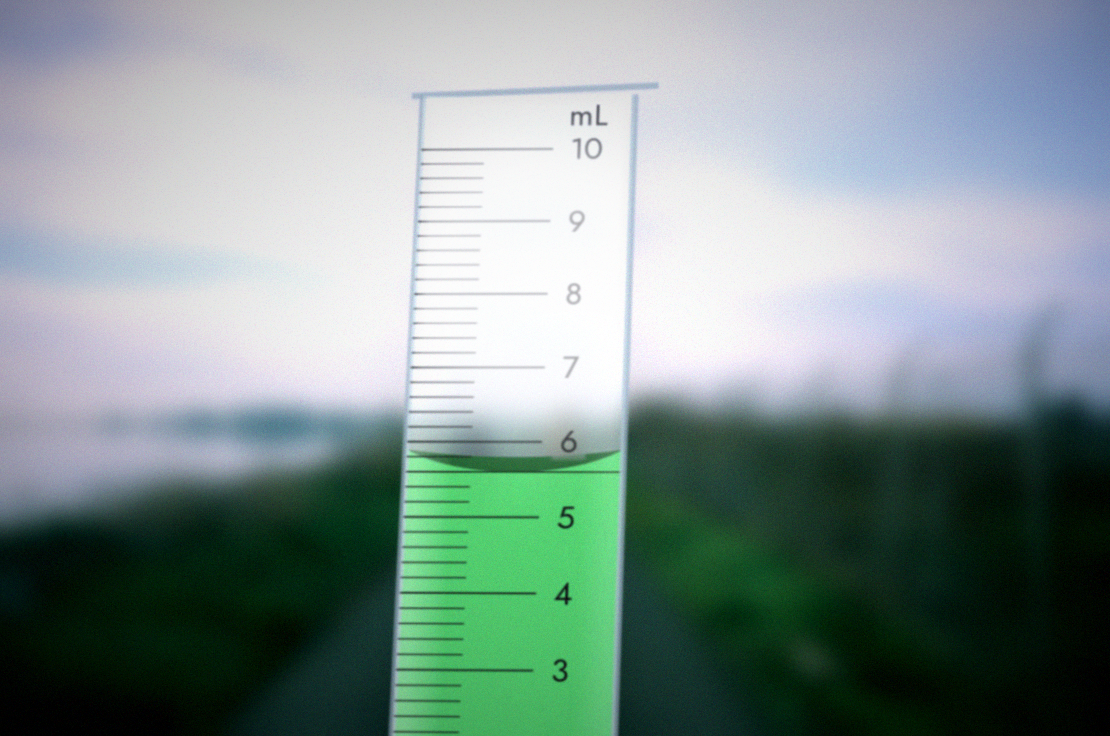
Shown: 5.6; mL
